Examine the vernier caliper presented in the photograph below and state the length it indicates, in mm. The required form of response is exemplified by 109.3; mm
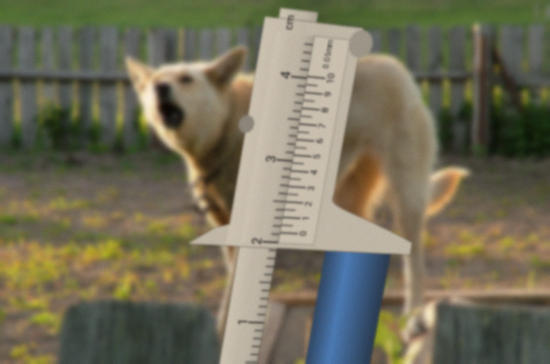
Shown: 21.2; mm
